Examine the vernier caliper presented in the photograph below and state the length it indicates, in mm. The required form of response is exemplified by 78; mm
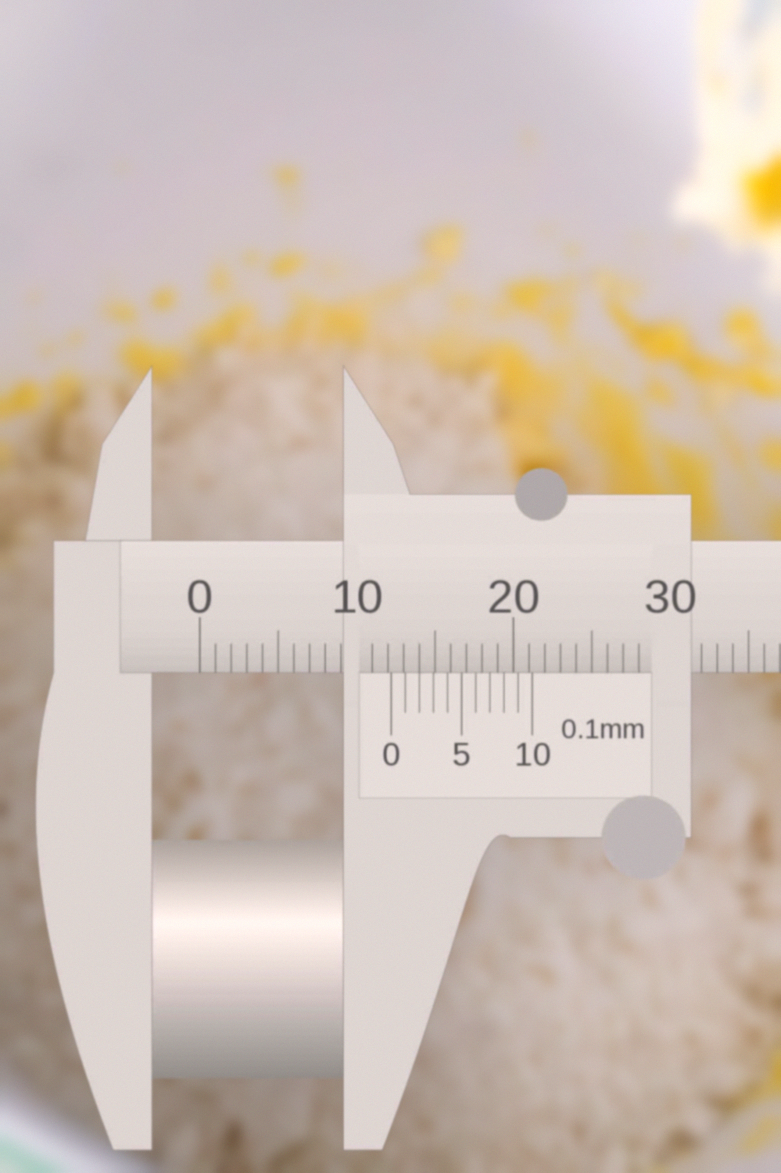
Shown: 12.2; mm
